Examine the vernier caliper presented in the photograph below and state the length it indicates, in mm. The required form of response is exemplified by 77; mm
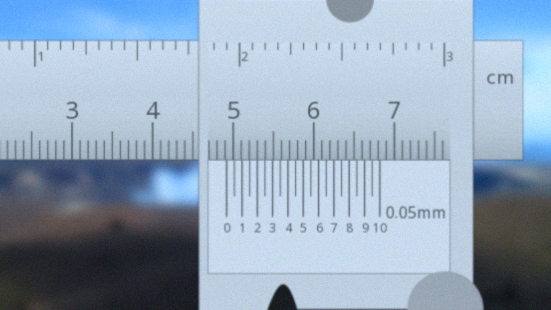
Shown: 49.2; mm
